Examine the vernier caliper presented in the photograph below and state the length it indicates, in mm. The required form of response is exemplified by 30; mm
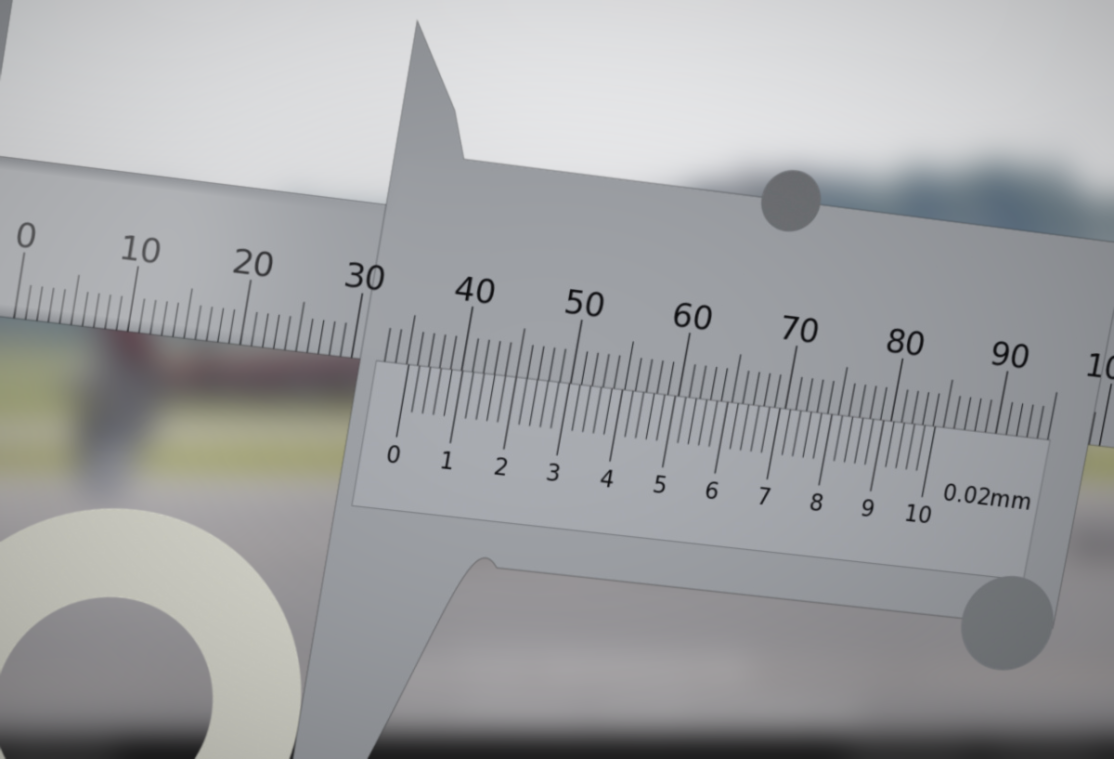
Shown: 35.2; mm
